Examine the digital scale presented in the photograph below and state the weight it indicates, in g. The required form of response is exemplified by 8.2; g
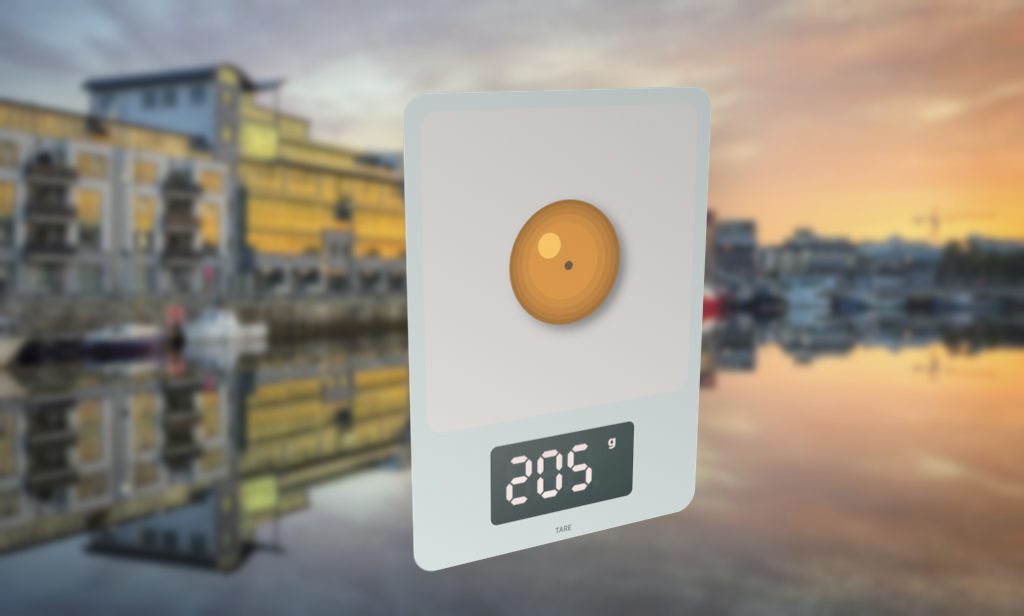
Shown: 205; g
